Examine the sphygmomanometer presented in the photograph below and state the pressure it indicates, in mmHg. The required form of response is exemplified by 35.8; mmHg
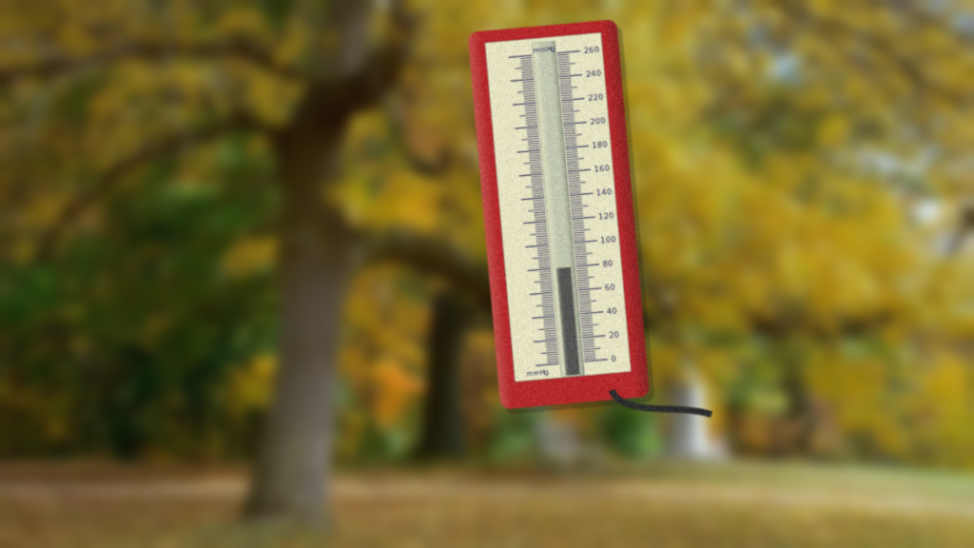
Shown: 80; mmHg
